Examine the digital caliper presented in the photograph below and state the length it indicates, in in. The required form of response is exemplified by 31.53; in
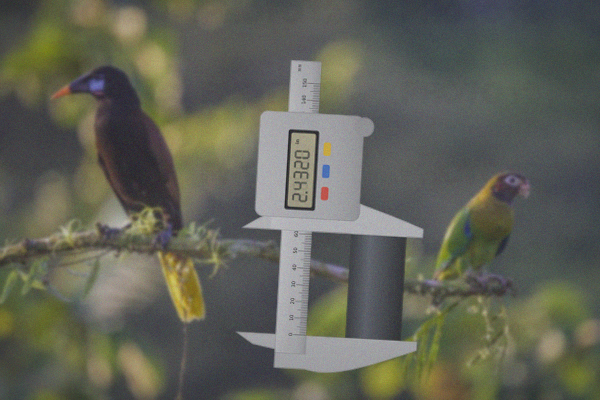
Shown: 2.4320; in
